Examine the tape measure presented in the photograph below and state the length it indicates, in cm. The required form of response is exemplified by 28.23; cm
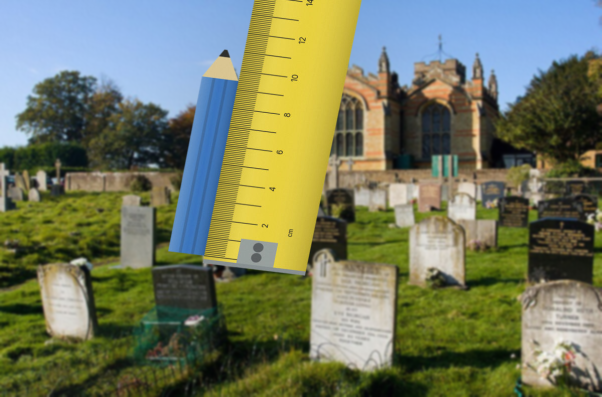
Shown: 11; cm
